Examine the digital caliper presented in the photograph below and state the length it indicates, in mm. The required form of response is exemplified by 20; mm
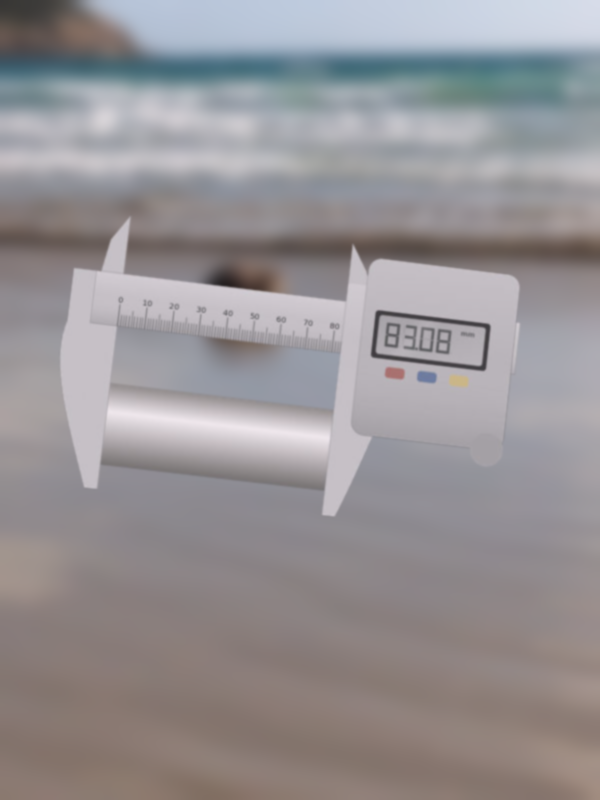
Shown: 83.08; mm
